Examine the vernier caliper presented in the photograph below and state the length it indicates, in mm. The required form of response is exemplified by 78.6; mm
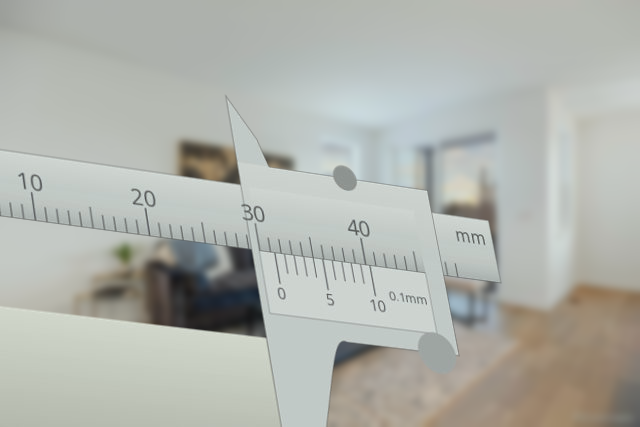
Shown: 31.4; mm
